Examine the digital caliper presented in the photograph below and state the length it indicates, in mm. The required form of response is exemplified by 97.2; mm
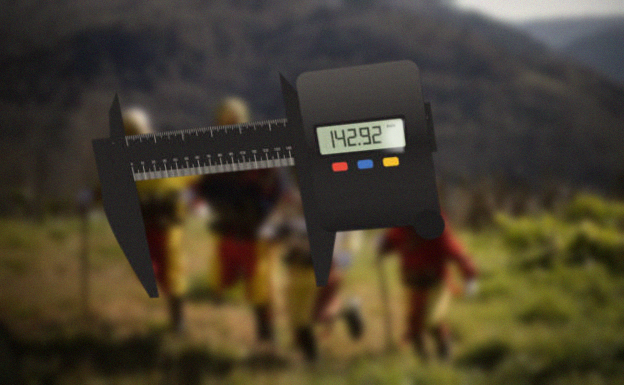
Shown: 142.92; mm
